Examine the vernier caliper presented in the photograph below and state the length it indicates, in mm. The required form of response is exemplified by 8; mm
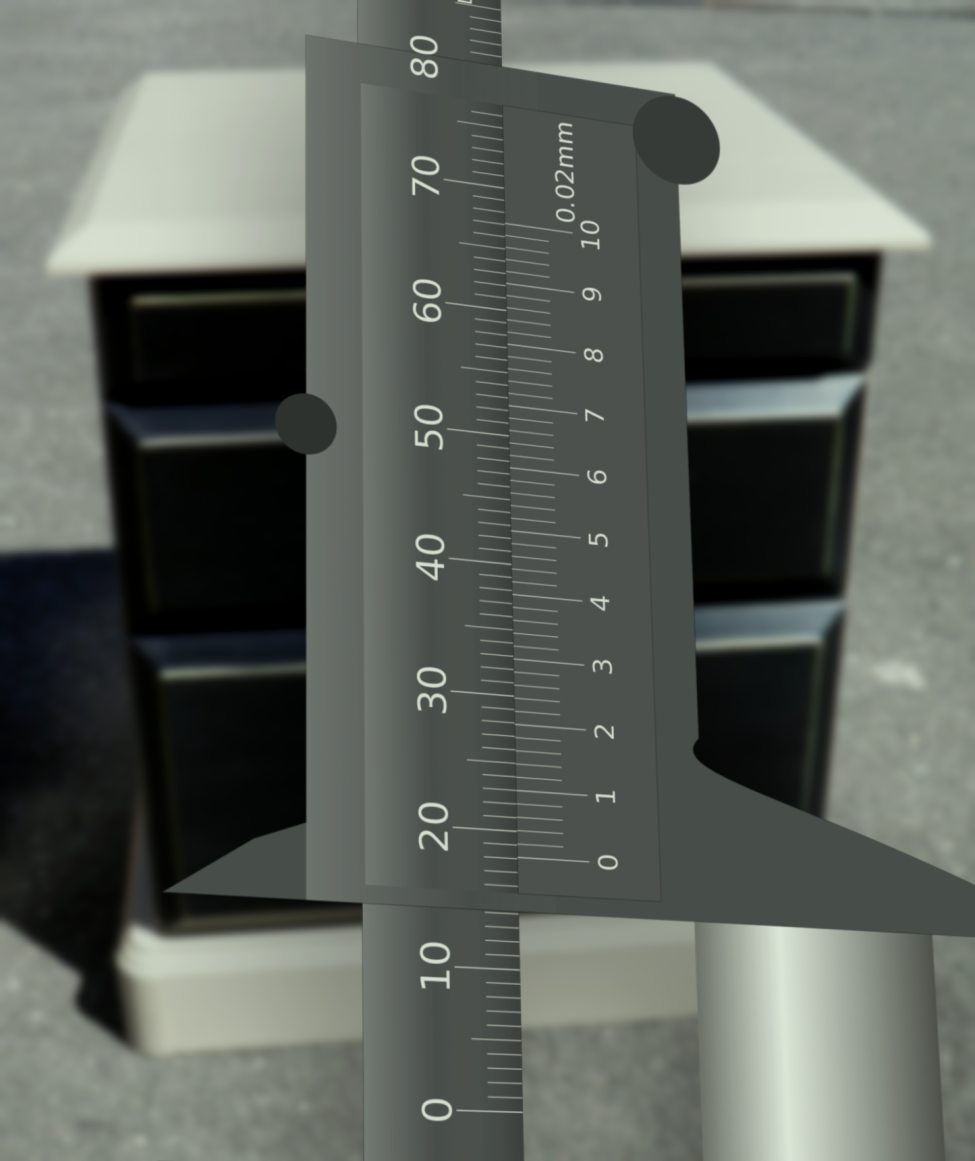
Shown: 18.1; mm
